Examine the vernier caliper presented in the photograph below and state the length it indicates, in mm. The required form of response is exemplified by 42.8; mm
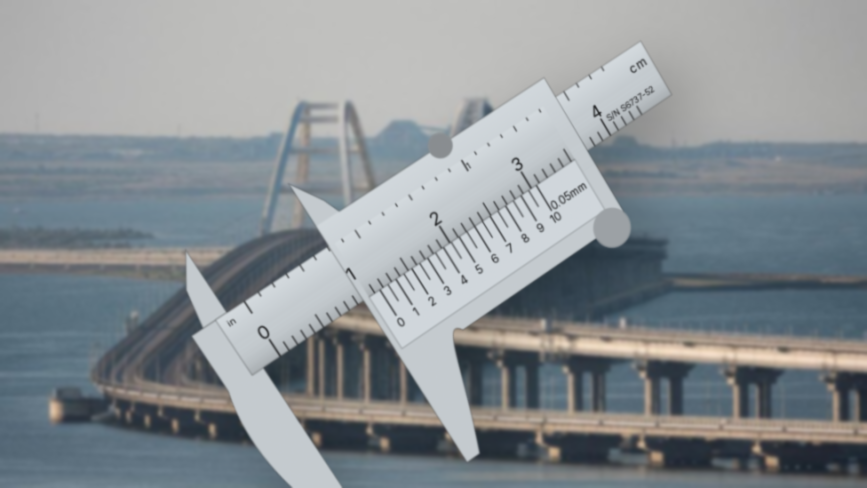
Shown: 11.6; mm
